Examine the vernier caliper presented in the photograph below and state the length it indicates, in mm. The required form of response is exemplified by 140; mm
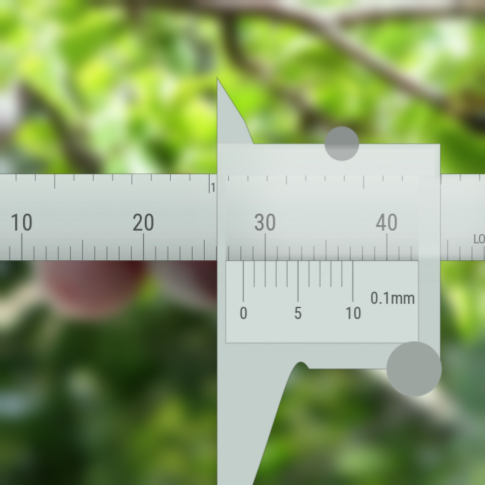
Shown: 28.2; mm
